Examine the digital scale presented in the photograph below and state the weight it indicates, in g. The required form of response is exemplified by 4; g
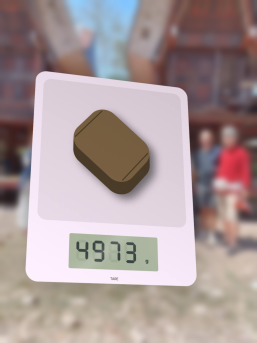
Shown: 4973; g
